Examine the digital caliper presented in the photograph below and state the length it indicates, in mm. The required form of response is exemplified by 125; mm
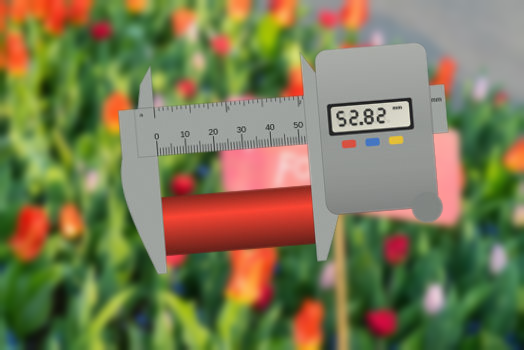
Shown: 52.82; mm
